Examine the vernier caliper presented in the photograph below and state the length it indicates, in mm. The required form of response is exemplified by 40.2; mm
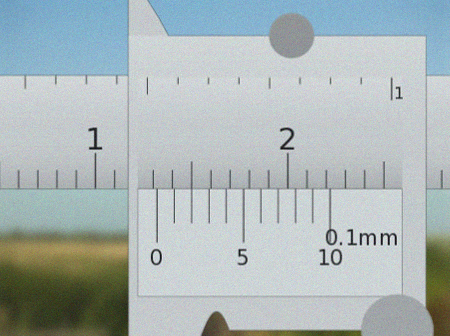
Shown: 13.2; mm
